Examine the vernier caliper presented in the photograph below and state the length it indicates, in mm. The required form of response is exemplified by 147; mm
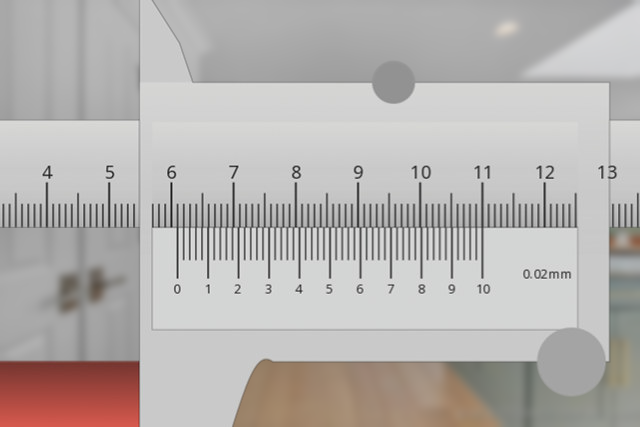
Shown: 61.0; mm
